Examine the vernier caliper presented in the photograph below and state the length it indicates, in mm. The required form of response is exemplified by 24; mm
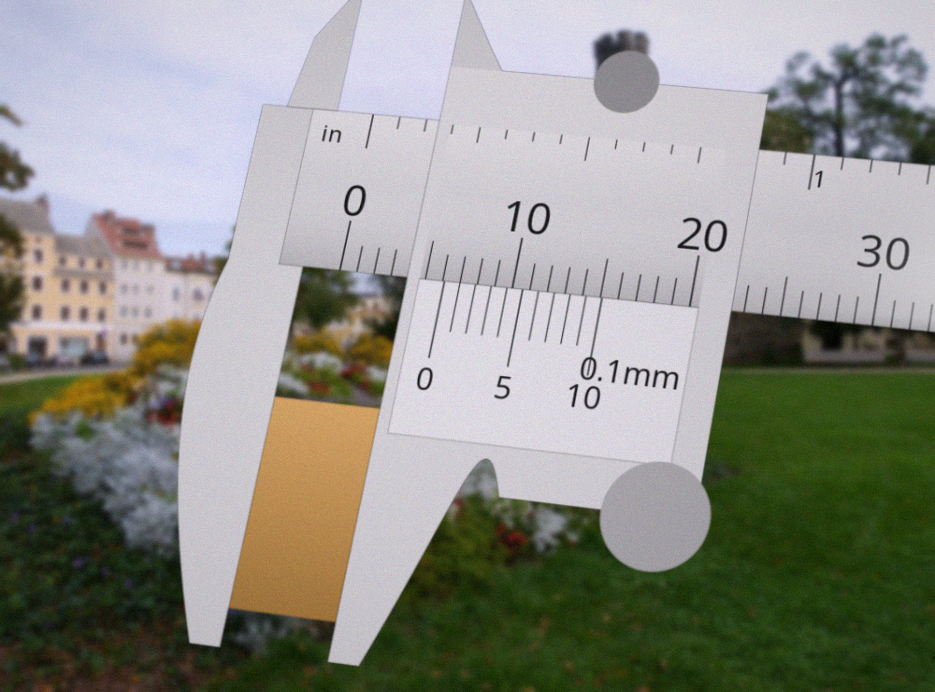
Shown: 6.1; mm
